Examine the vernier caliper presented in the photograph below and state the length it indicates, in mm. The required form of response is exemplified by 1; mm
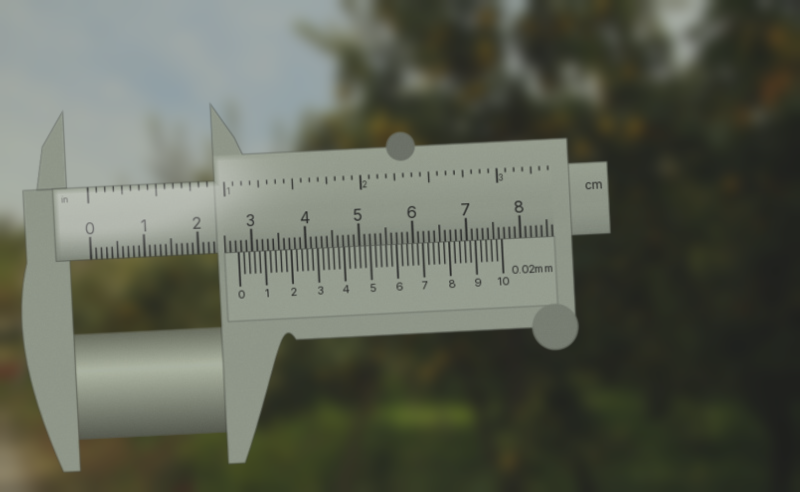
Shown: 27.5; mm
